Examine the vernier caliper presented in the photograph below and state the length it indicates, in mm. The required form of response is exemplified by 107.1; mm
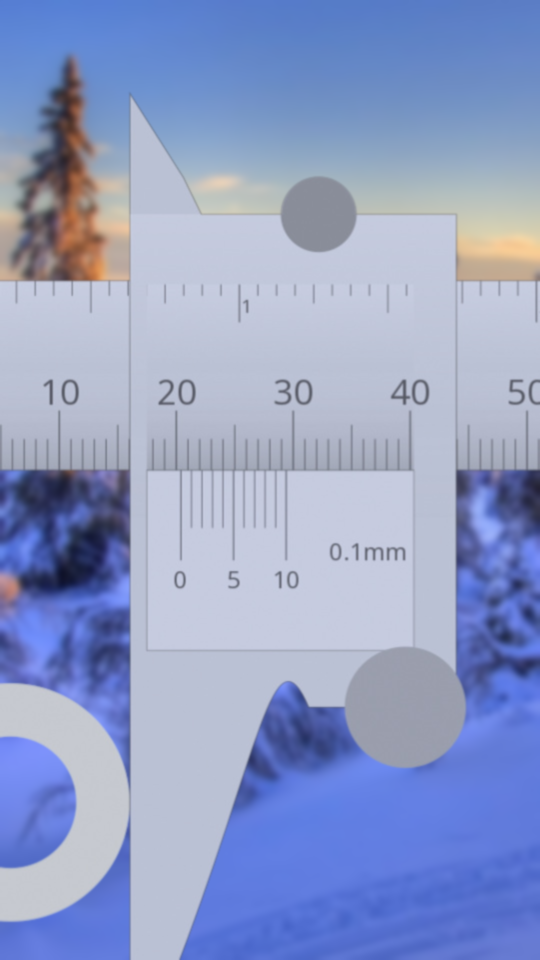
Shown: 20.4; mm
